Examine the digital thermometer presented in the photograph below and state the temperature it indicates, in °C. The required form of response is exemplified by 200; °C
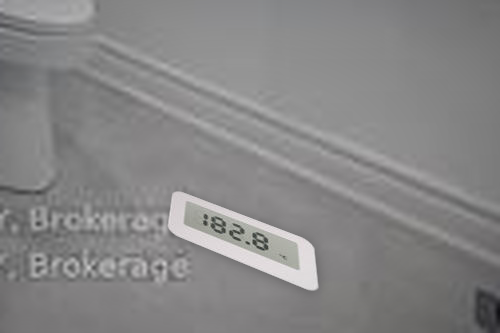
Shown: 182.8; °C
